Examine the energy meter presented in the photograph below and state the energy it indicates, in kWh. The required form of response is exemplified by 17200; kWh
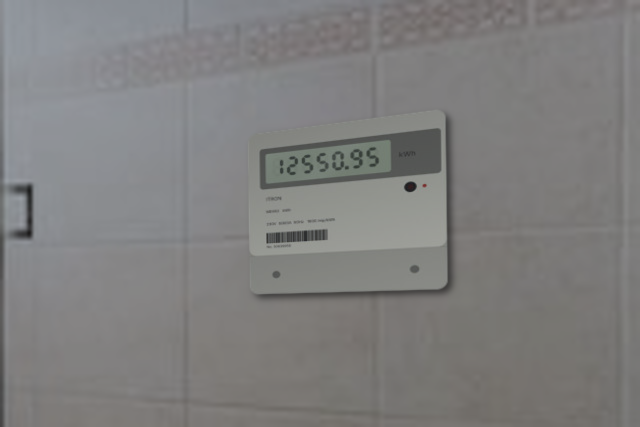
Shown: 12550.95; kWh
